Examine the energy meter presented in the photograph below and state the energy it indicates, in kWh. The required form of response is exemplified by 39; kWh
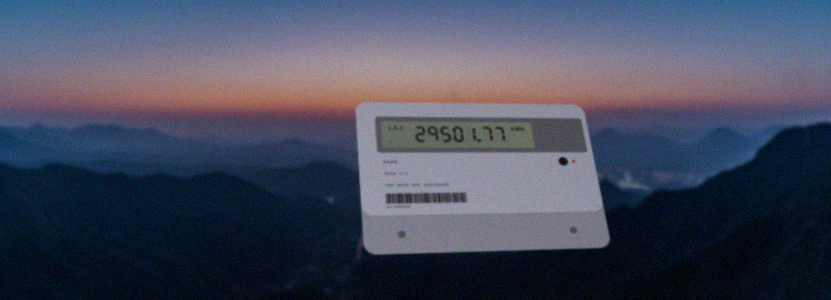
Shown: 29501.77; kWh
